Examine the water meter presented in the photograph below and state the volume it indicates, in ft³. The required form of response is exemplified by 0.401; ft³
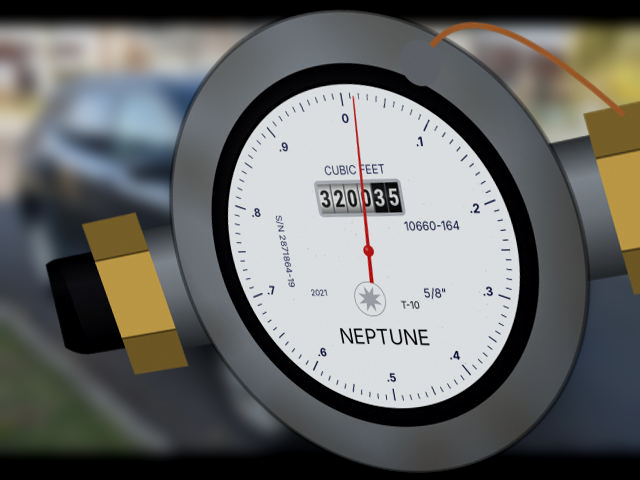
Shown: 320035.01; ft³
